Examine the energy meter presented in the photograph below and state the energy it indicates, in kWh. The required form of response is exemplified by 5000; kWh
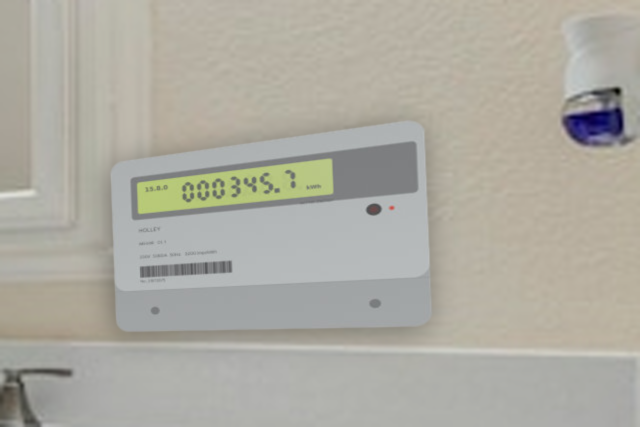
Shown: 345.7; kWh
